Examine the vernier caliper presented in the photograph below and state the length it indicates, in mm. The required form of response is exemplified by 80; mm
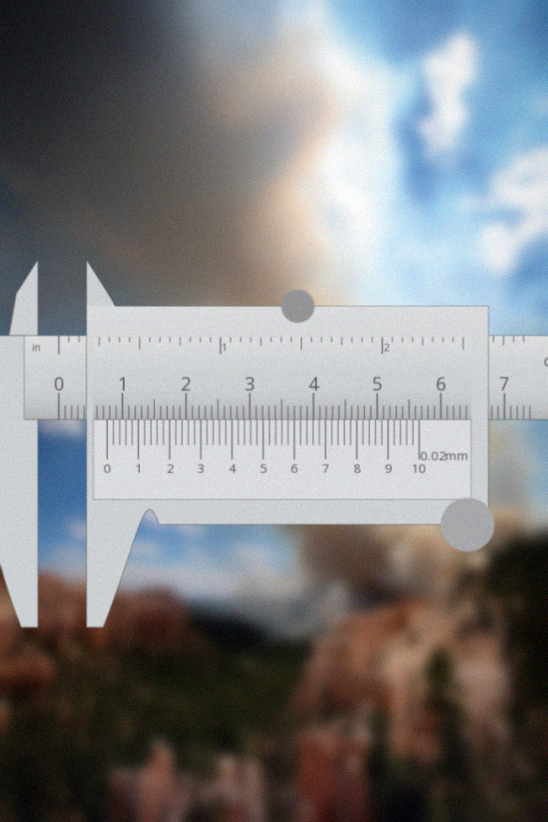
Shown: 7.6; mm
